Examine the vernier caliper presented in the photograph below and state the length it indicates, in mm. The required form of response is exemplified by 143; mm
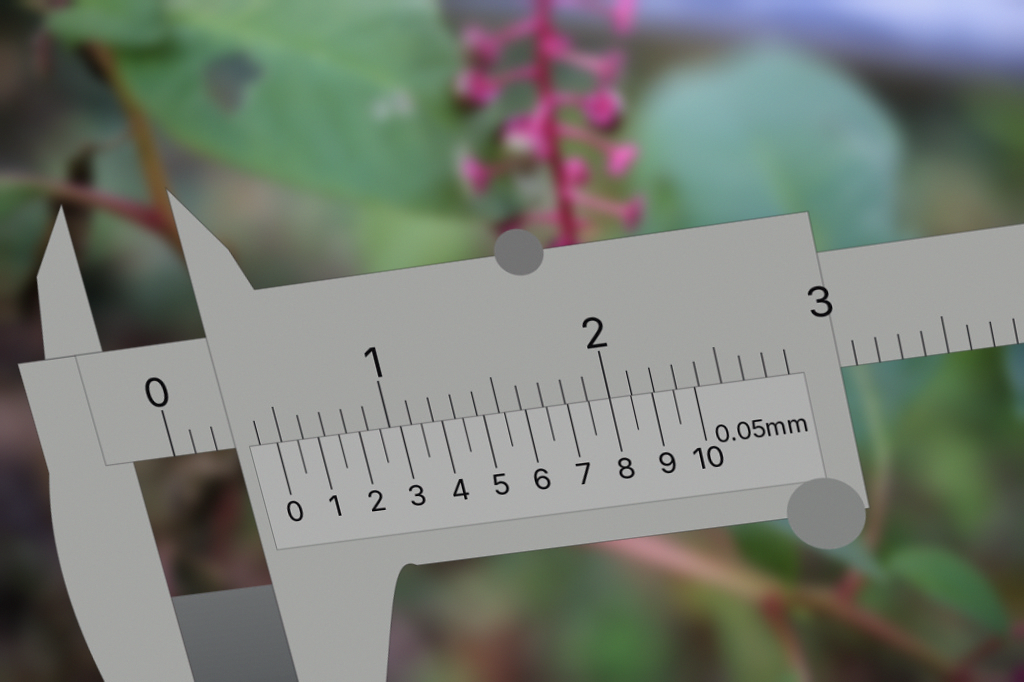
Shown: 4.8; mm
